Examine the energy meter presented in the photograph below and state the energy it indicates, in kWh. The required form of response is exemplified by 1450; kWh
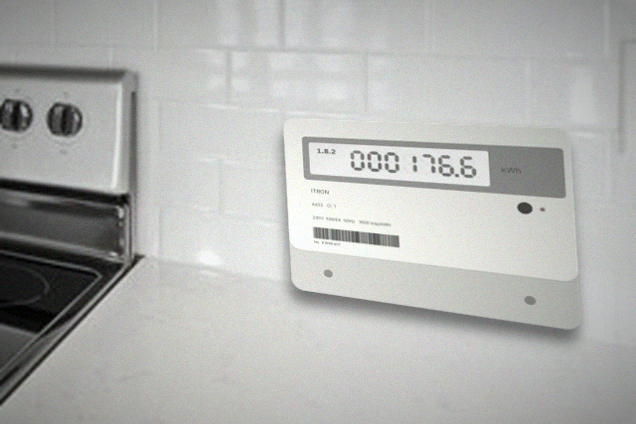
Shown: 176.6; kWh
